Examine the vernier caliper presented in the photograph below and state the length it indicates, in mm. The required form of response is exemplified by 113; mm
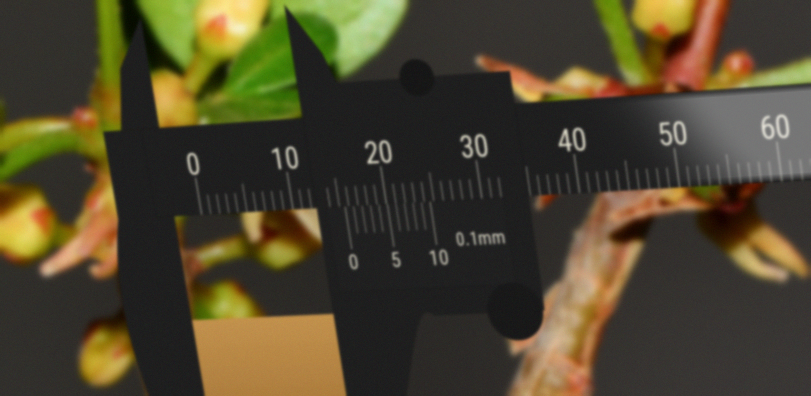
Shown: 15.6; mm
